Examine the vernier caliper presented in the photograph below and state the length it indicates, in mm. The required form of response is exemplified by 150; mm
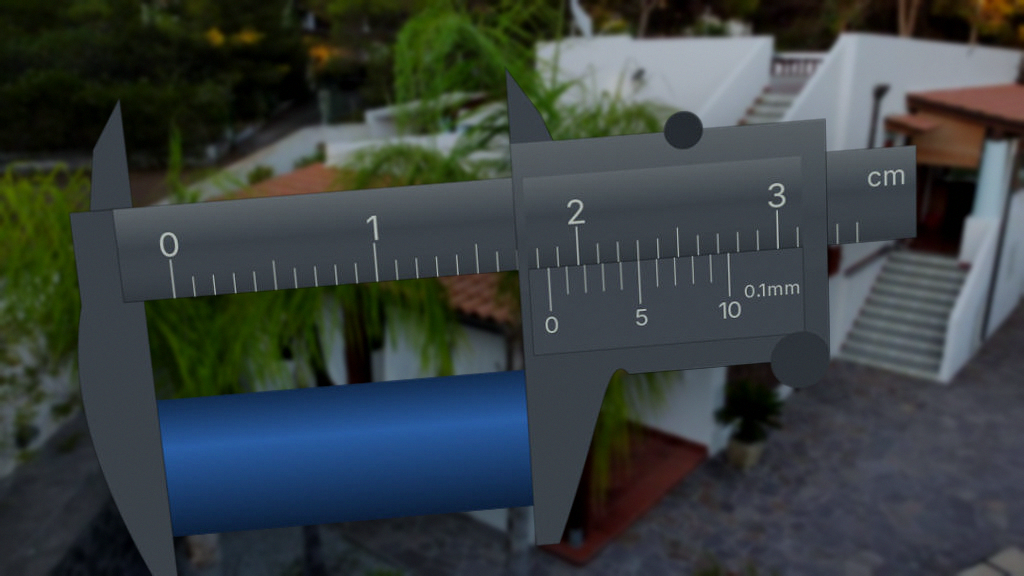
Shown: 18.5; mm
